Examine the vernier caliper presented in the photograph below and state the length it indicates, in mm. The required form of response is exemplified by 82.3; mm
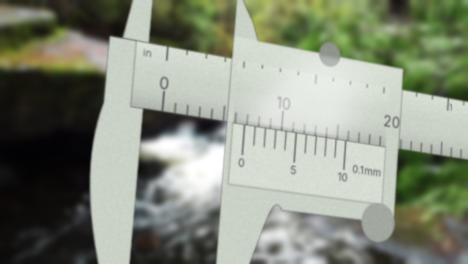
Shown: 6.8; mm
